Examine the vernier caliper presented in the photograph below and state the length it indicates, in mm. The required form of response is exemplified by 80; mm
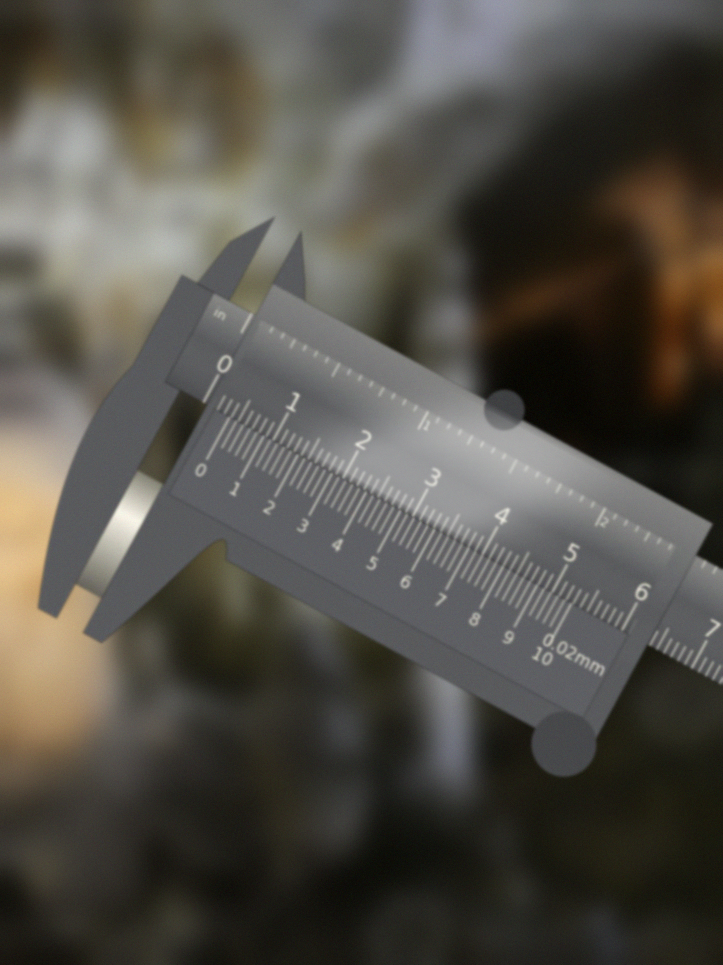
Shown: 3.8; mm
